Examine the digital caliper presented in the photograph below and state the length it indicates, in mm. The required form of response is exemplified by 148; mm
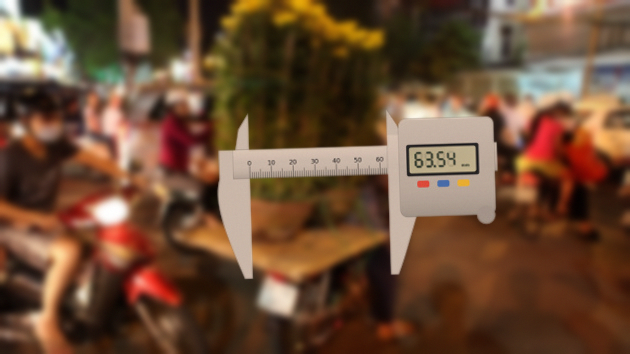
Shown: 63.54; mm
